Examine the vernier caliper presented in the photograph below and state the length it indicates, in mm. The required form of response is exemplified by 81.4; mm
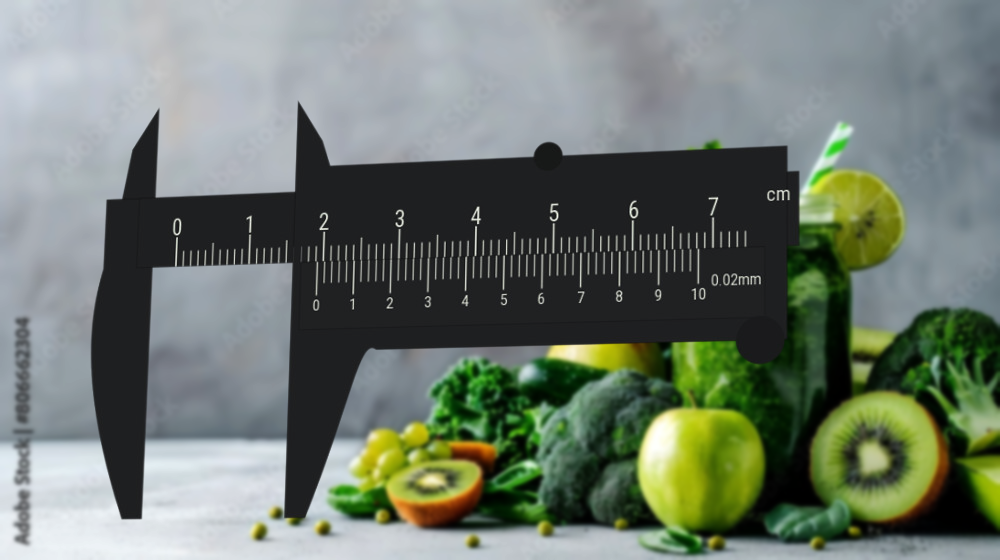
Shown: 19.2; mm
